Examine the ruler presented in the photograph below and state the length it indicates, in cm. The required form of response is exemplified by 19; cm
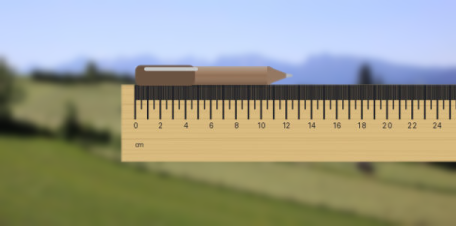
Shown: 12.5; cm
